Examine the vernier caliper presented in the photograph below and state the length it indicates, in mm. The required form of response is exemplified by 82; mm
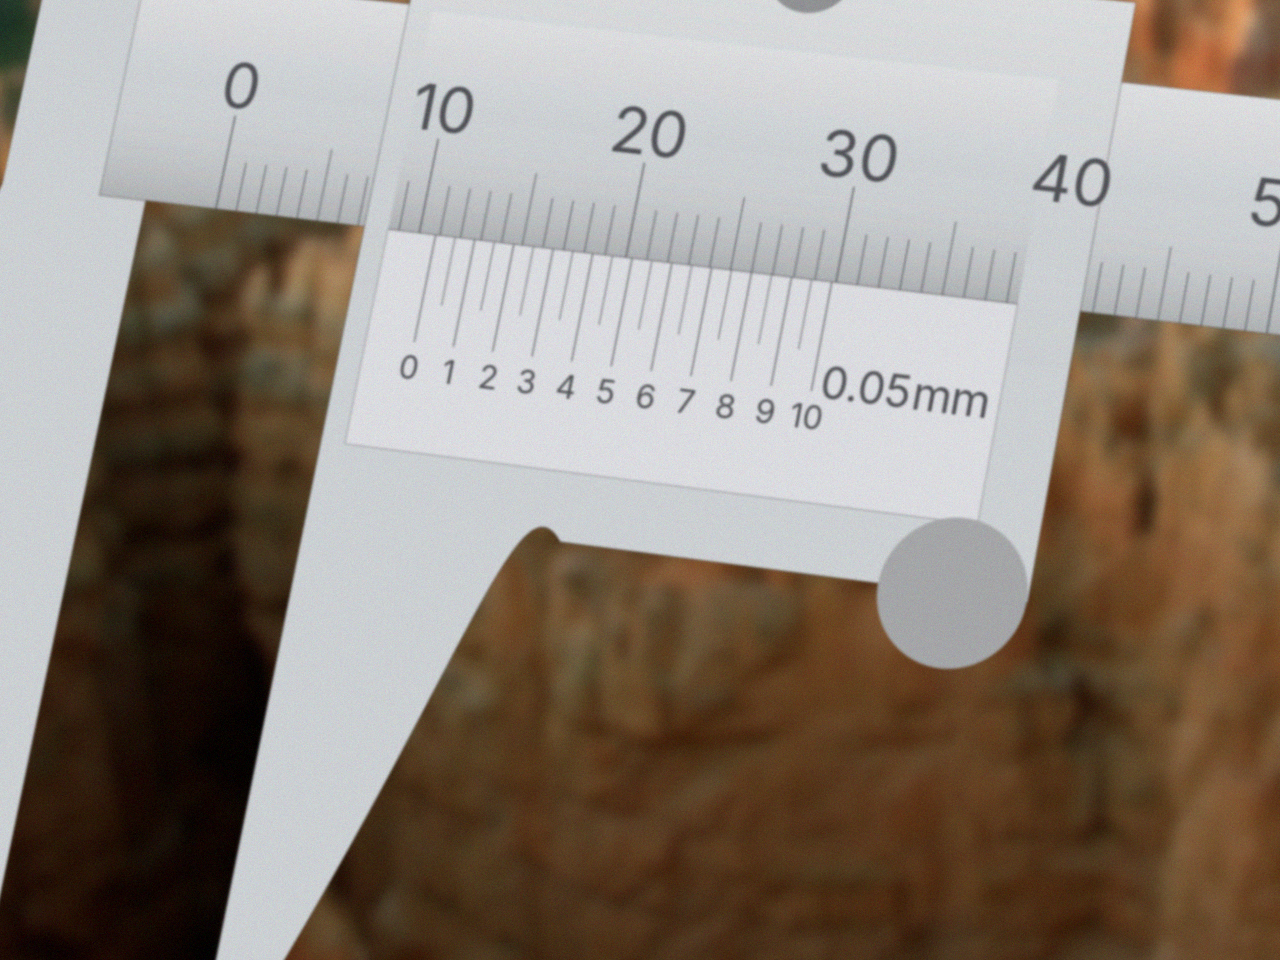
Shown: 10.8; mm
